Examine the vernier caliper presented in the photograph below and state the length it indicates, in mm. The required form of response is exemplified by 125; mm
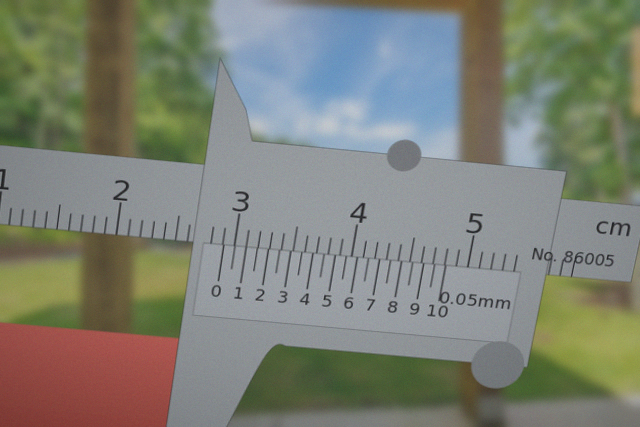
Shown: 29.1; mm
